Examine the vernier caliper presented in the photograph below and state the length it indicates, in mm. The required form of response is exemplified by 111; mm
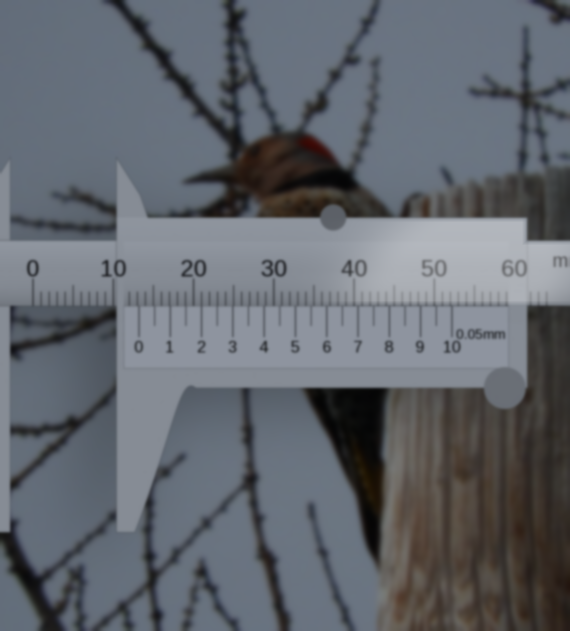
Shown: 13.2; mm
